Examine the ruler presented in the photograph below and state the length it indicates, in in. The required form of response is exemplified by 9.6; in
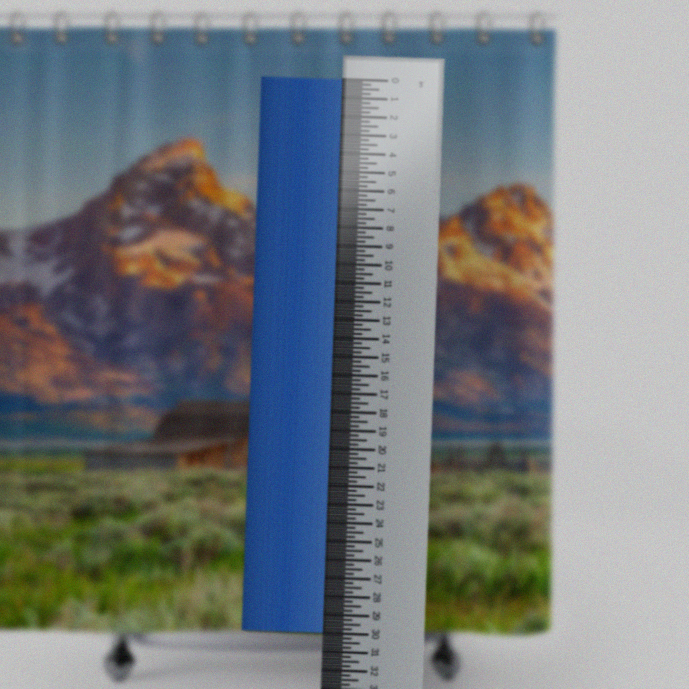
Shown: 30; in
